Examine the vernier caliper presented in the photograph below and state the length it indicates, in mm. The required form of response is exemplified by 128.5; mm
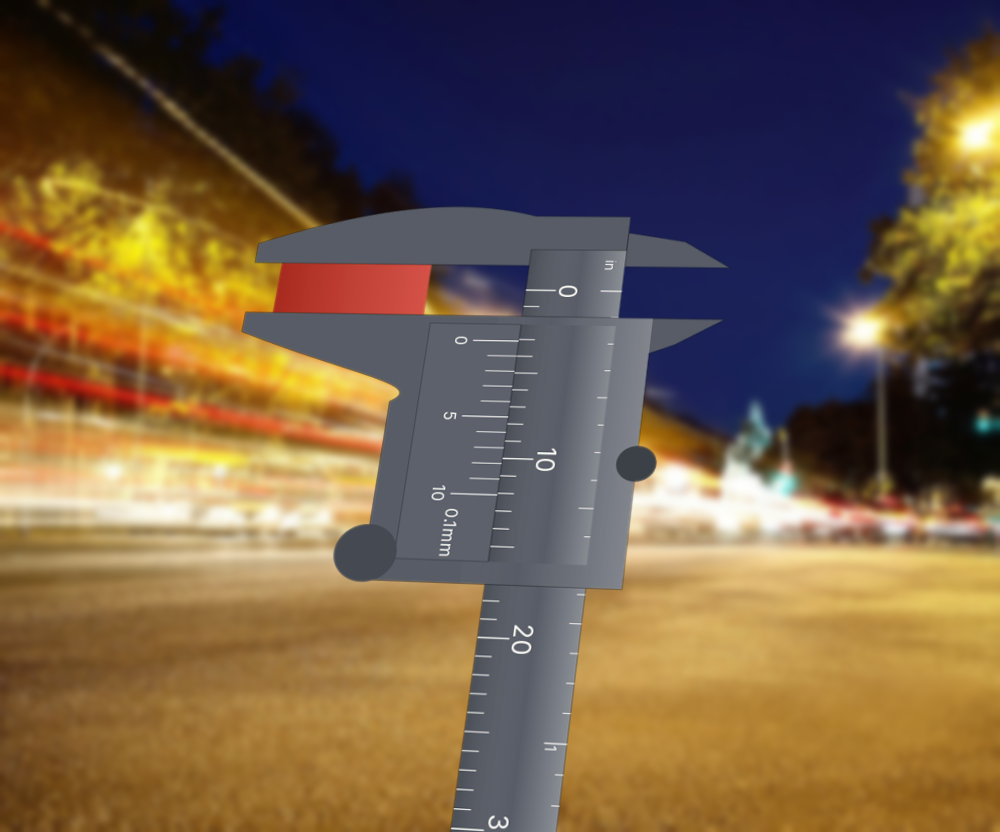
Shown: 3.1; mm
